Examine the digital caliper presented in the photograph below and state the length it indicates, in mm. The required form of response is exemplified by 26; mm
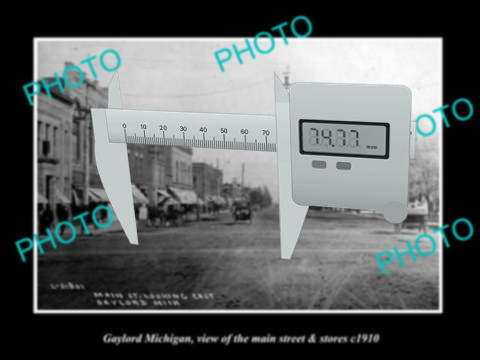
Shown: 74.77; mm
